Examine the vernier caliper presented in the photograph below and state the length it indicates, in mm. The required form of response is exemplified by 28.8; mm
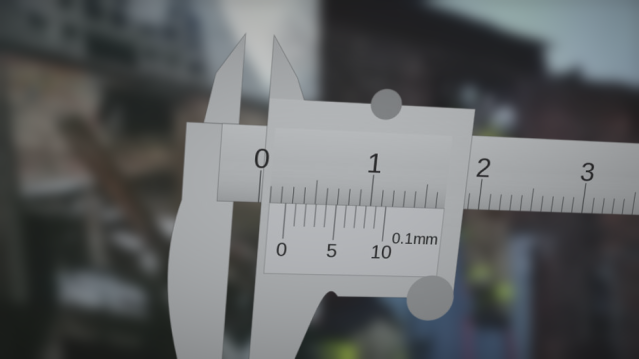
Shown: 2.4; mm
